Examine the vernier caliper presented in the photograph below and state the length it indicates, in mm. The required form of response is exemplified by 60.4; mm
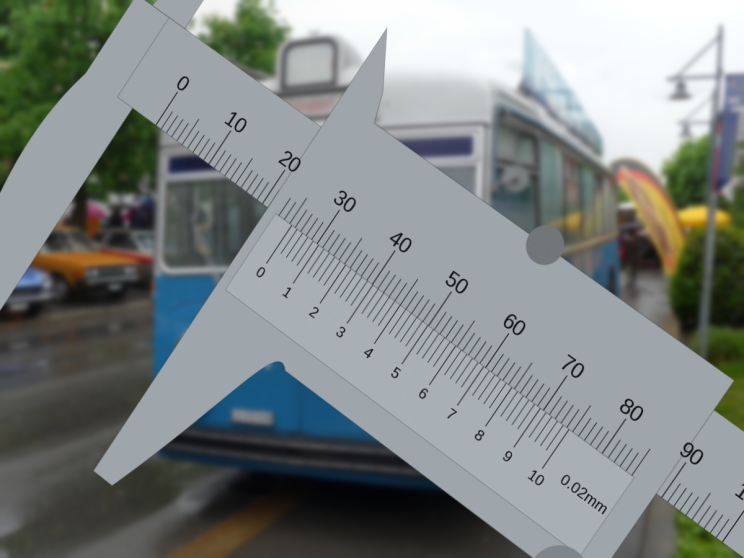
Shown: 25.4; mm
